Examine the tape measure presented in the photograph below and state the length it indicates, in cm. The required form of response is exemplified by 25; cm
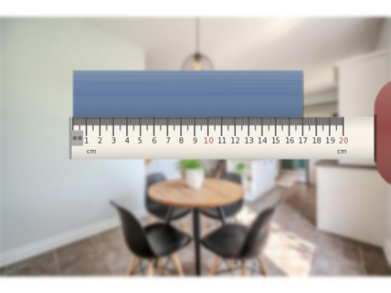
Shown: 17; cm
